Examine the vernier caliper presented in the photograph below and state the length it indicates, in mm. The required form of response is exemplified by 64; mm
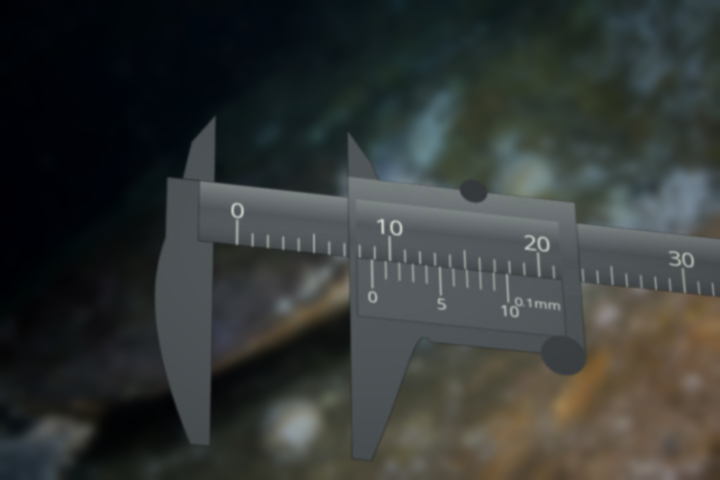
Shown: 8.8; mm
